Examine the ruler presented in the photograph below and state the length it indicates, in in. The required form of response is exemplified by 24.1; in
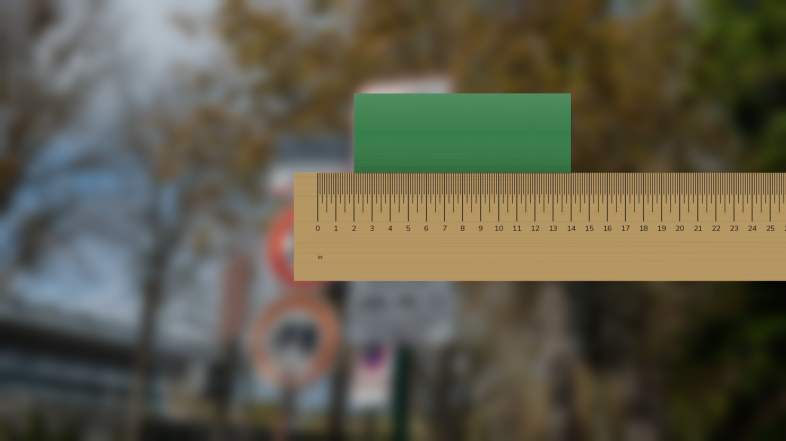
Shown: 12; in
